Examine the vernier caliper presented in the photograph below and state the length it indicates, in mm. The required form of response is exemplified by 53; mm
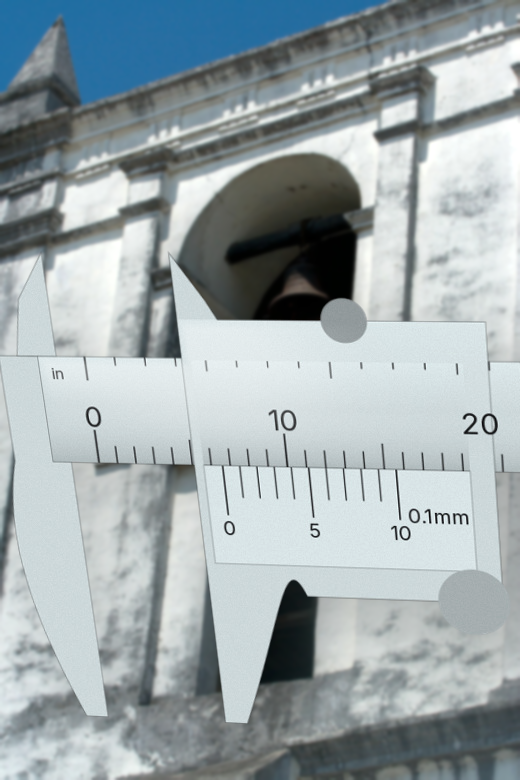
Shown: 6.6; mm
